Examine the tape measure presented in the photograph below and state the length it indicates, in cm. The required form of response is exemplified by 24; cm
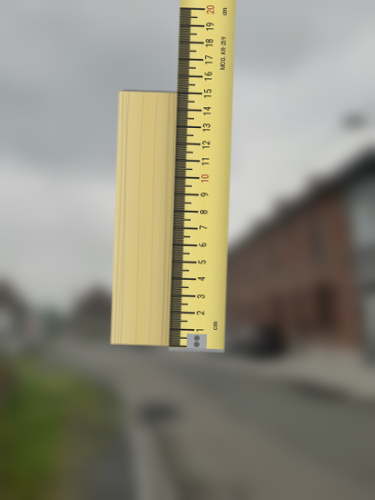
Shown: 15; cm
